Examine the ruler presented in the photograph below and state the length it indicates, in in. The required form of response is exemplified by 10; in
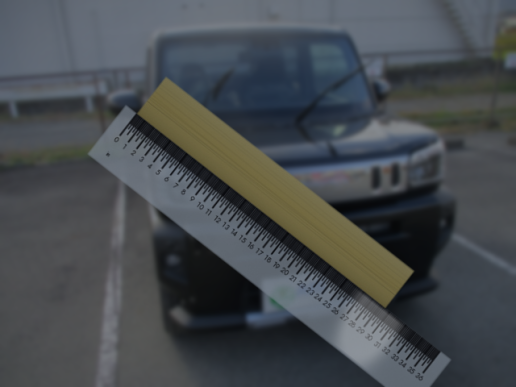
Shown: 29.5; in
